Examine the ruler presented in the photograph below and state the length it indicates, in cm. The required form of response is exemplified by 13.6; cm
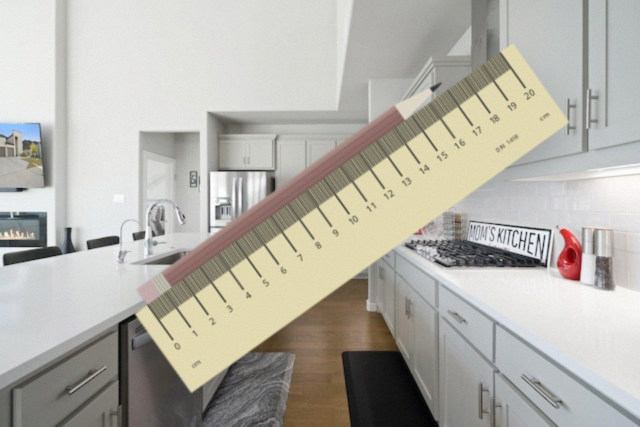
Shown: 17; cm
